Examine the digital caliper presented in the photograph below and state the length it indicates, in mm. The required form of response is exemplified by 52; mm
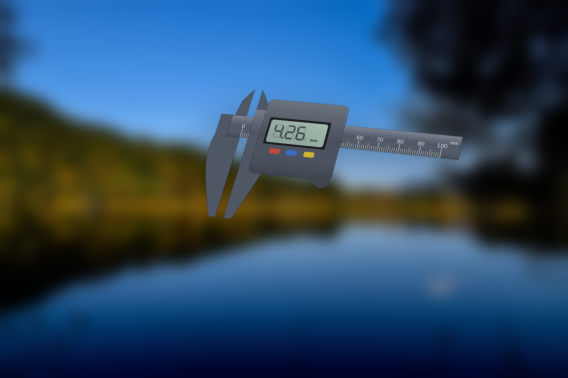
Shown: 4.26; mm
